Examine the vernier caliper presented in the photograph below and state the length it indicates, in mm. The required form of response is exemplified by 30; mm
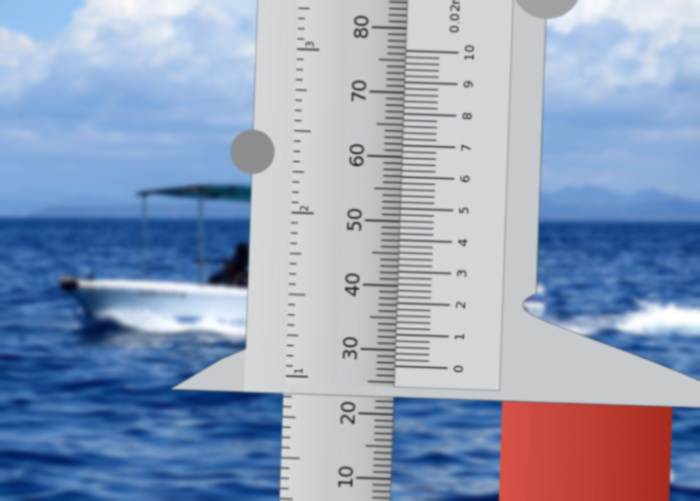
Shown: 27.5; mm
